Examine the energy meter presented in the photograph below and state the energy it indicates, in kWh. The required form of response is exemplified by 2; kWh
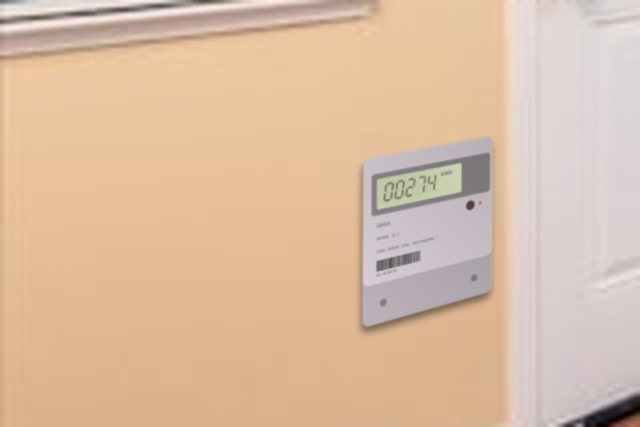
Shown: 274; kWh
